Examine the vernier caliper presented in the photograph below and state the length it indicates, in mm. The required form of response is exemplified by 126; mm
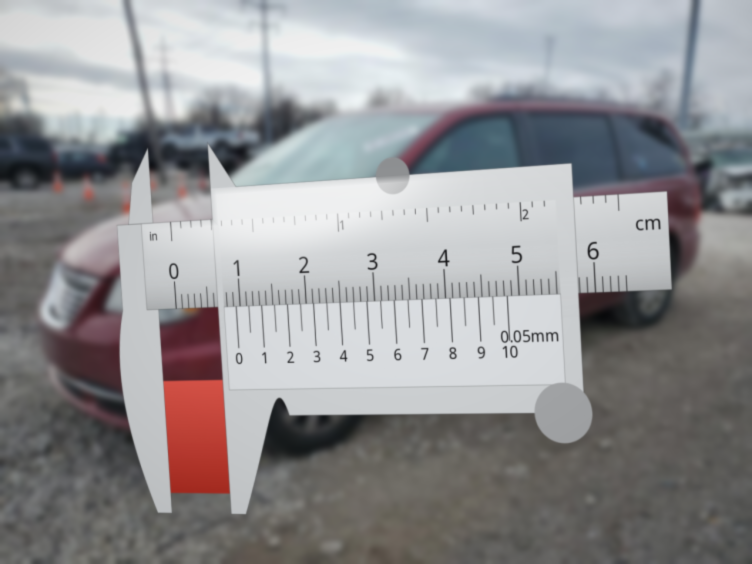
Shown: 9.4; mm
